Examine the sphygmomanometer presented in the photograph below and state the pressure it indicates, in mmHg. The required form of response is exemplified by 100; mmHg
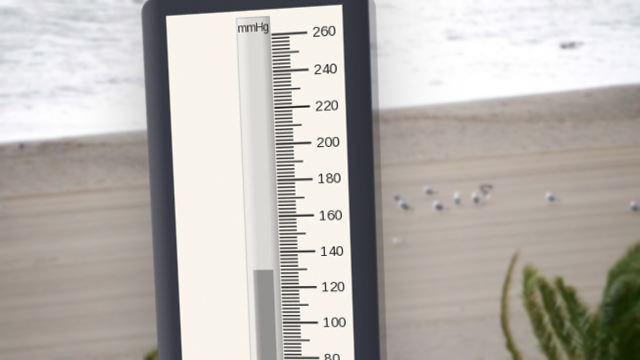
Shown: 130; mmHg
